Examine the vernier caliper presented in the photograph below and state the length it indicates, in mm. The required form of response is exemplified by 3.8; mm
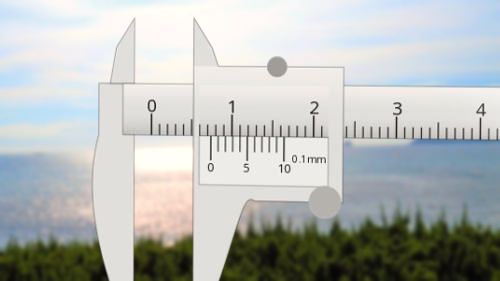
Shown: 7.4; mm
